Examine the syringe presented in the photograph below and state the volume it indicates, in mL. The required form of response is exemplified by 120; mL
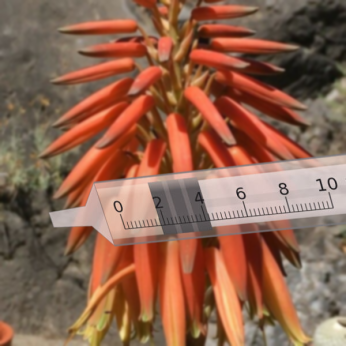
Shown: 1.8; mL
